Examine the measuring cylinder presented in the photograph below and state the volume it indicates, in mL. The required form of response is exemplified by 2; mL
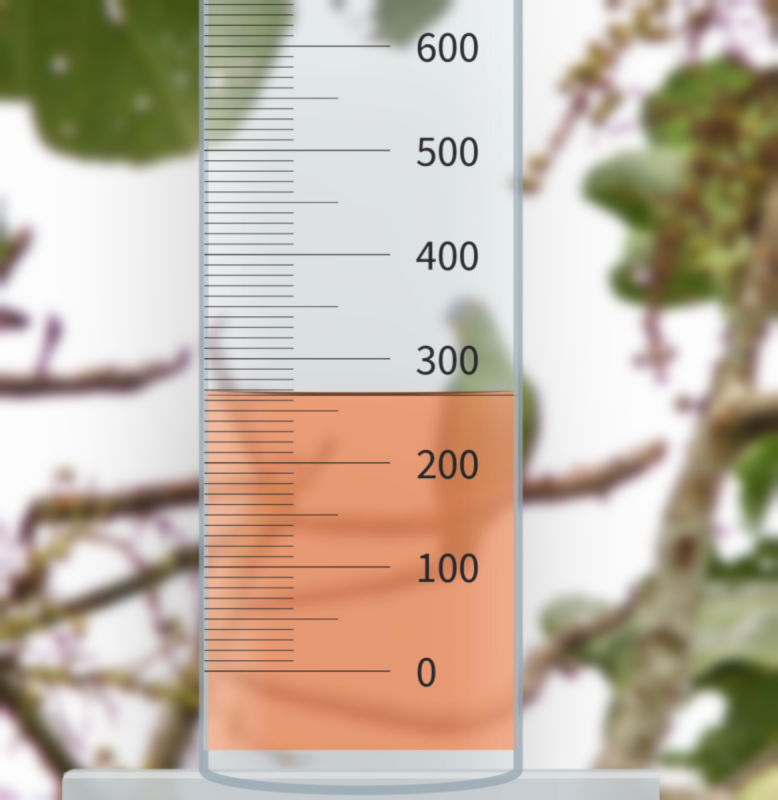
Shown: 265; mL
